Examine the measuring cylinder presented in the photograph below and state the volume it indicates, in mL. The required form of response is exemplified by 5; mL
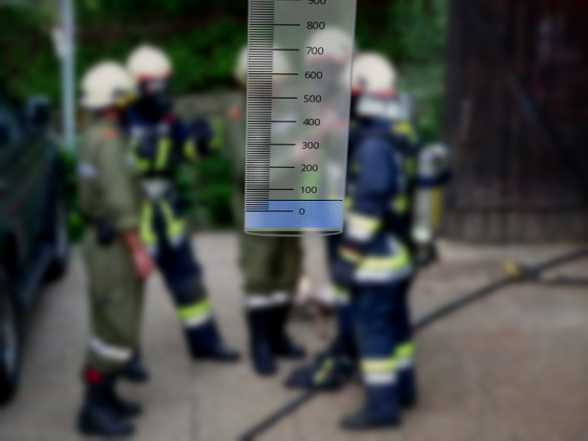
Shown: 50; mL
